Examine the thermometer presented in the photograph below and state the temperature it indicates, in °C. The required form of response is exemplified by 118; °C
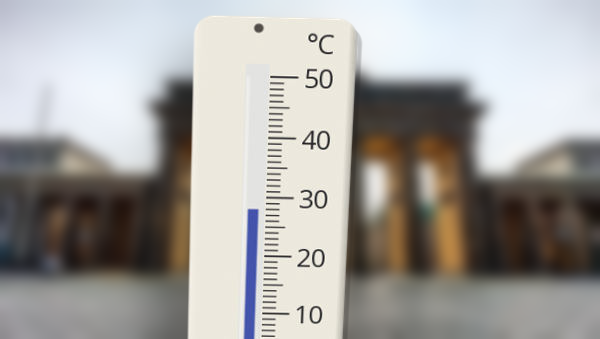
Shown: 28; °C
